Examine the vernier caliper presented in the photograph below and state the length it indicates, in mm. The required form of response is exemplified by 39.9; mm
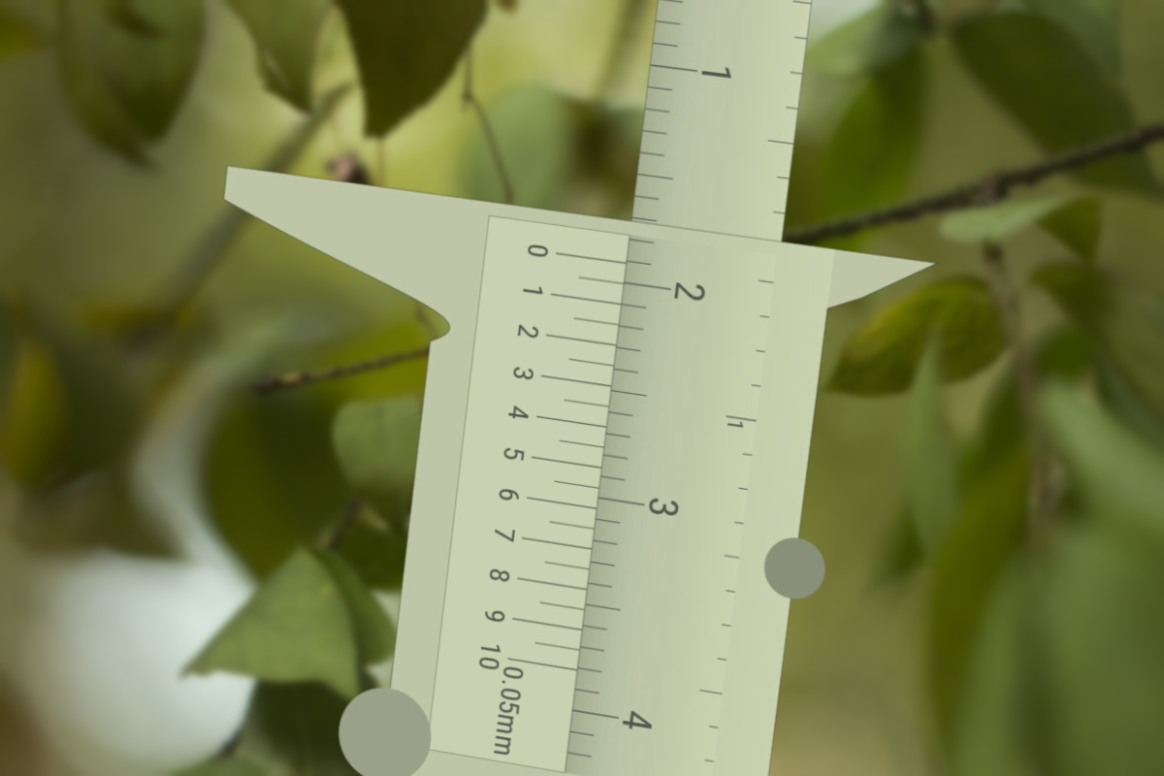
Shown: 19.1; mm
